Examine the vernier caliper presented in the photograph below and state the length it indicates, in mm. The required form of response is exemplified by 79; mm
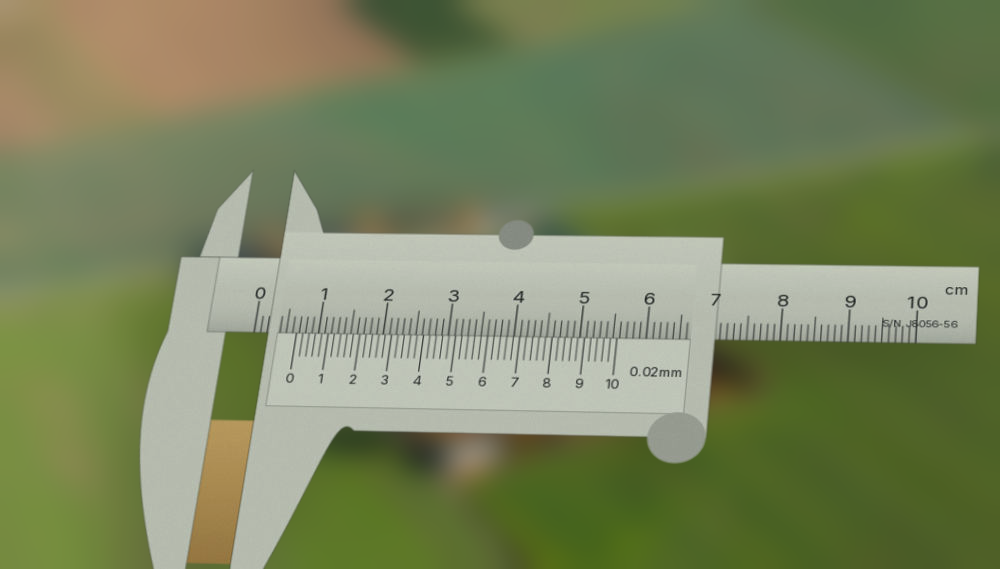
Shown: 6.6; mm
